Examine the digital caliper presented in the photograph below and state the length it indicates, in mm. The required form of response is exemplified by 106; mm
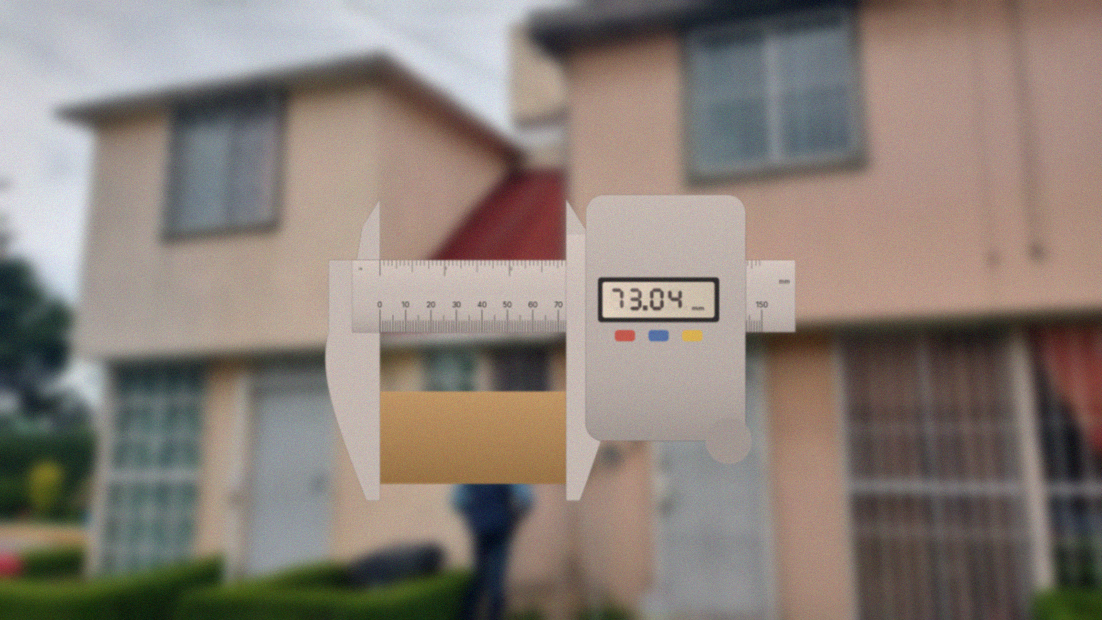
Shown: 73.04; mm
